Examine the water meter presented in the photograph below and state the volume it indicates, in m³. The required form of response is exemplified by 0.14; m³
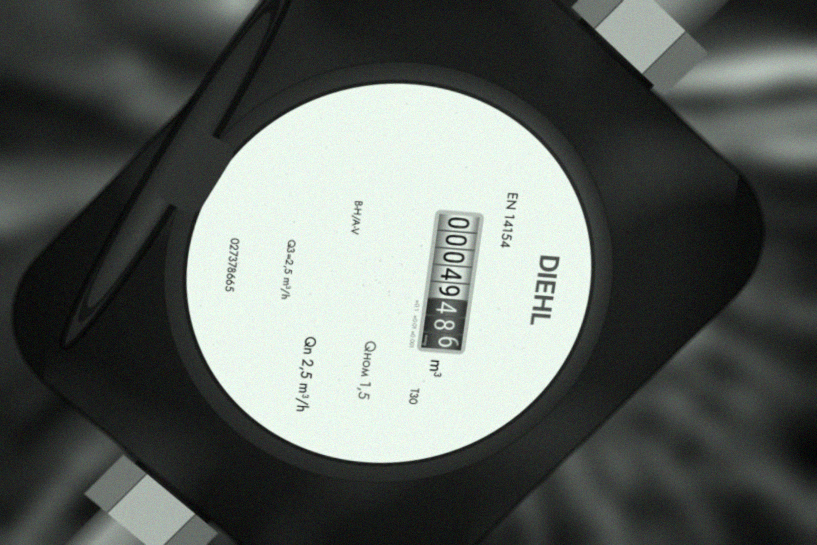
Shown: 49.486; m³
